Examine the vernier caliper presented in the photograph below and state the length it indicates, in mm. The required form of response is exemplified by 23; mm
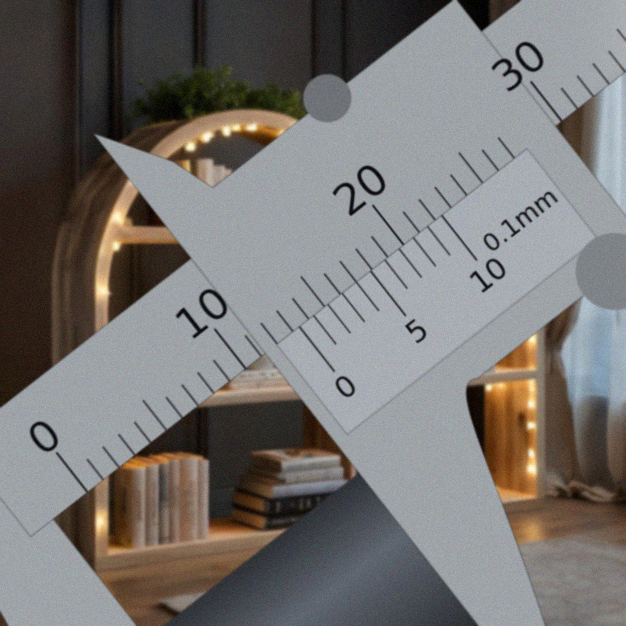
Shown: 13.4; mm
